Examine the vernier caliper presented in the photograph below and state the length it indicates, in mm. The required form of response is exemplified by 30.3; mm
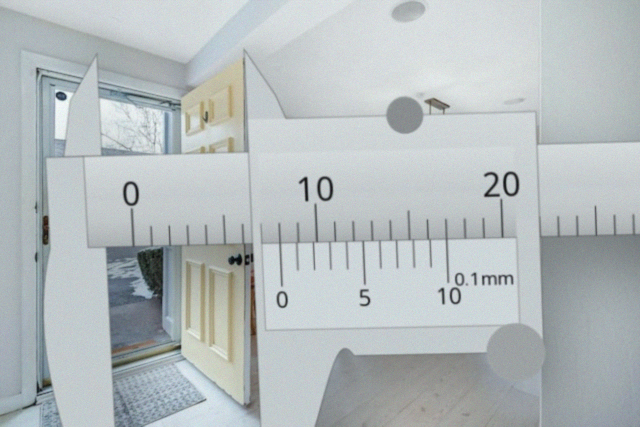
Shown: 8.0; mm
